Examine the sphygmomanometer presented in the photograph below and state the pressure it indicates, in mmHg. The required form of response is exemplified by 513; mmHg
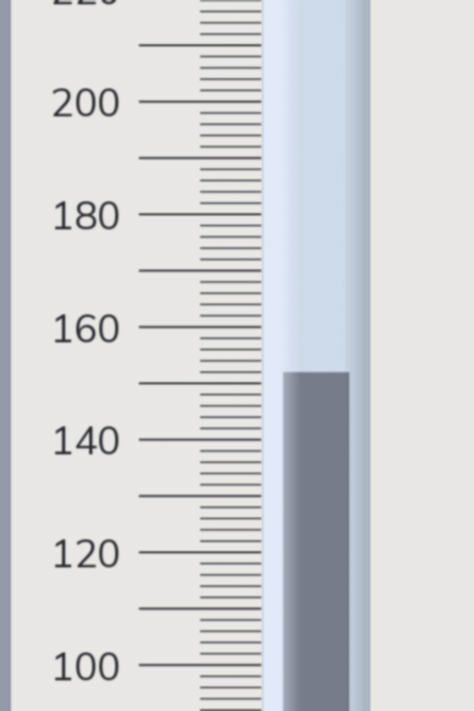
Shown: 152; mmHg
